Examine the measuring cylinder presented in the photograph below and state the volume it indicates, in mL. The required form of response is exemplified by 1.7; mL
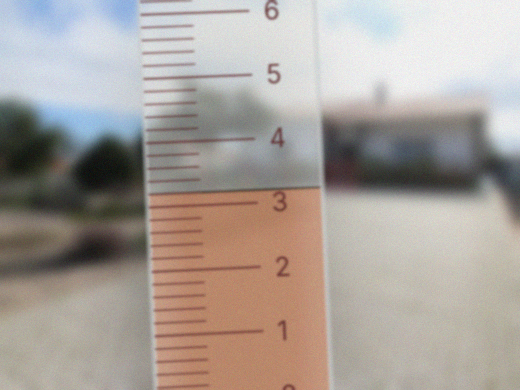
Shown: 3.2; mL
